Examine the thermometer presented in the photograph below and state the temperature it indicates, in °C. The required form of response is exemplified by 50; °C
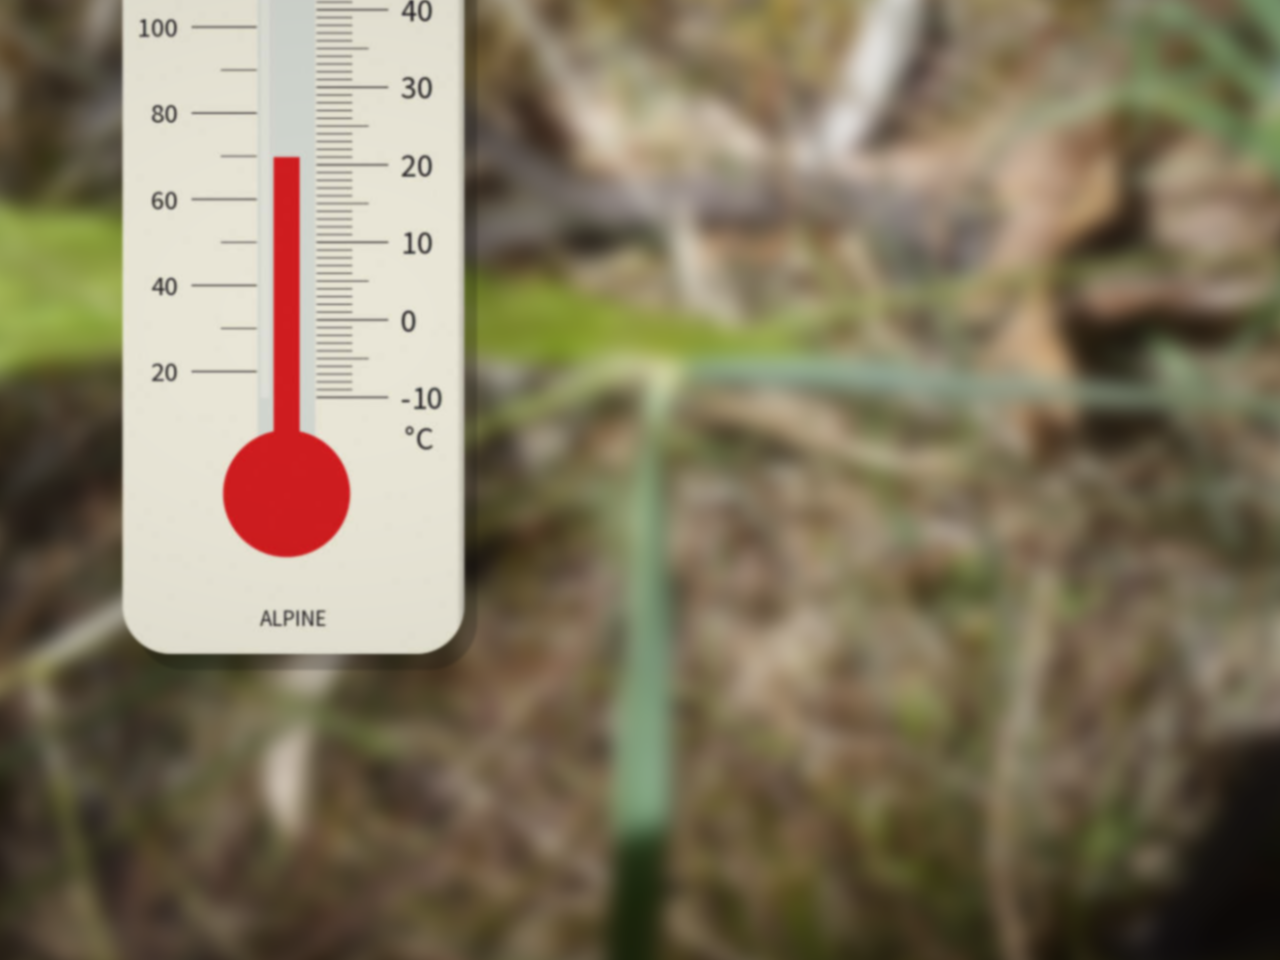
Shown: 21; °C
